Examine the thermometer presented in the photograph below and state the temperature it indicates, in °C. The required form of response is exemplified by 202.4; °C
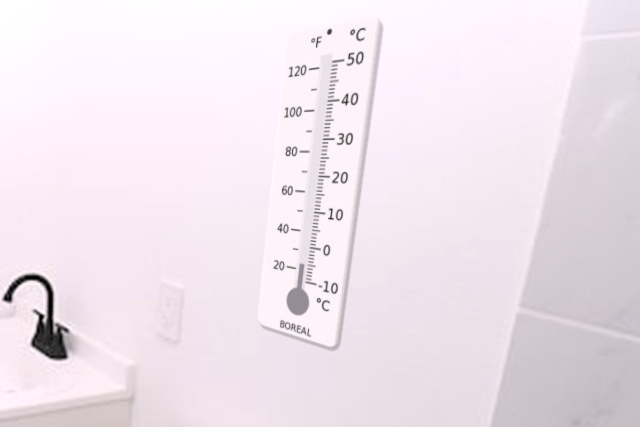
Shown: -5; °C
